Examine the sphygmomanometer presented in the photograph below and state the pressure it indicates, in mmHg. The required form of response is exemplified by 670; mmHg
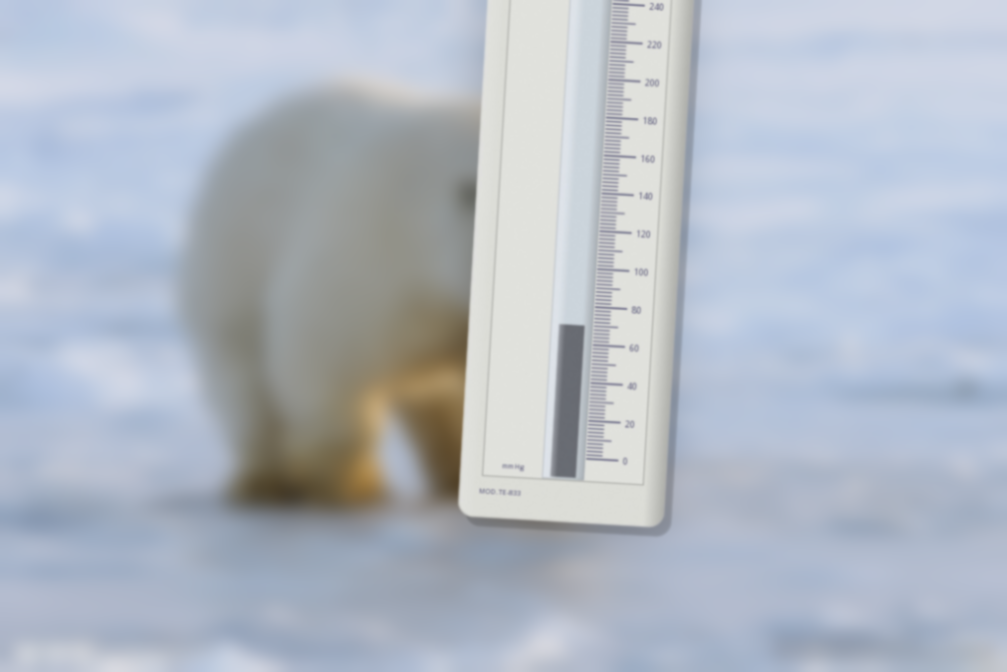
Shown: 70; mmHg
